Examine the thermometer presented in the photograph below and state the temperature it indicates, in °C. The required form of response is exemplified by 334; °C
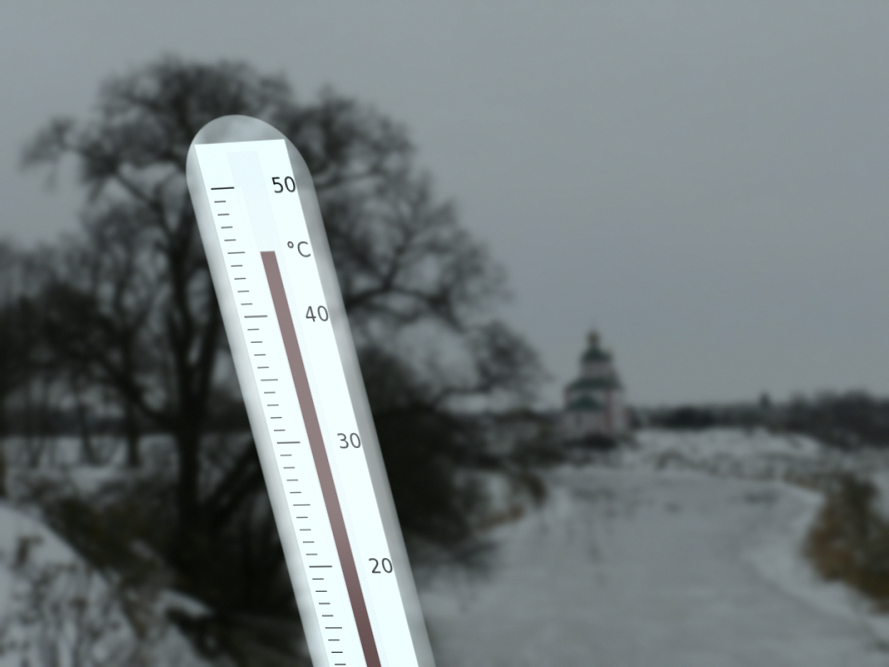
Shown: 45; °C
